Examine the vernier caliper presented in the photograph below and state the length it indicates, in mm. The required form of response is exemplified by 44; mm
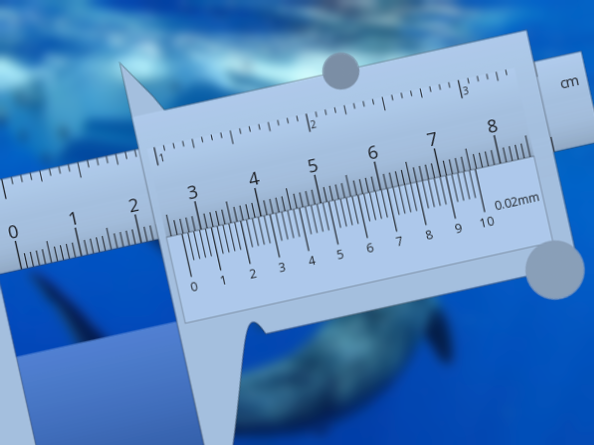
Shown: 26.8; mm
